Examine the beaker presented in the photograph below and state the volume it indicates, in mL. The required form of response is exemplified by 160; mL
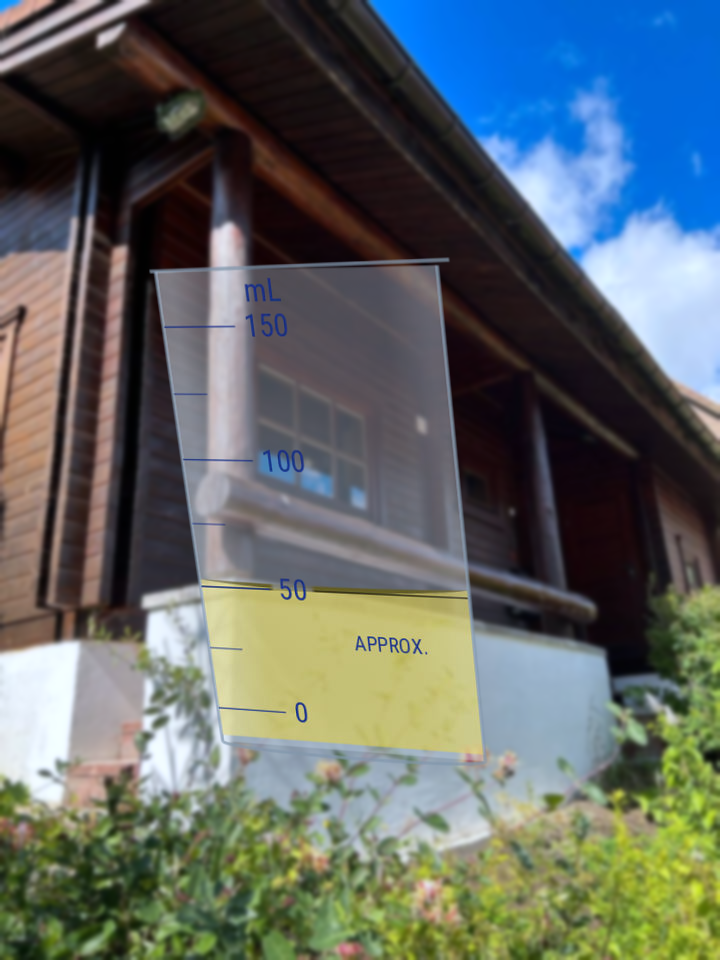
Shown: 50; mL
